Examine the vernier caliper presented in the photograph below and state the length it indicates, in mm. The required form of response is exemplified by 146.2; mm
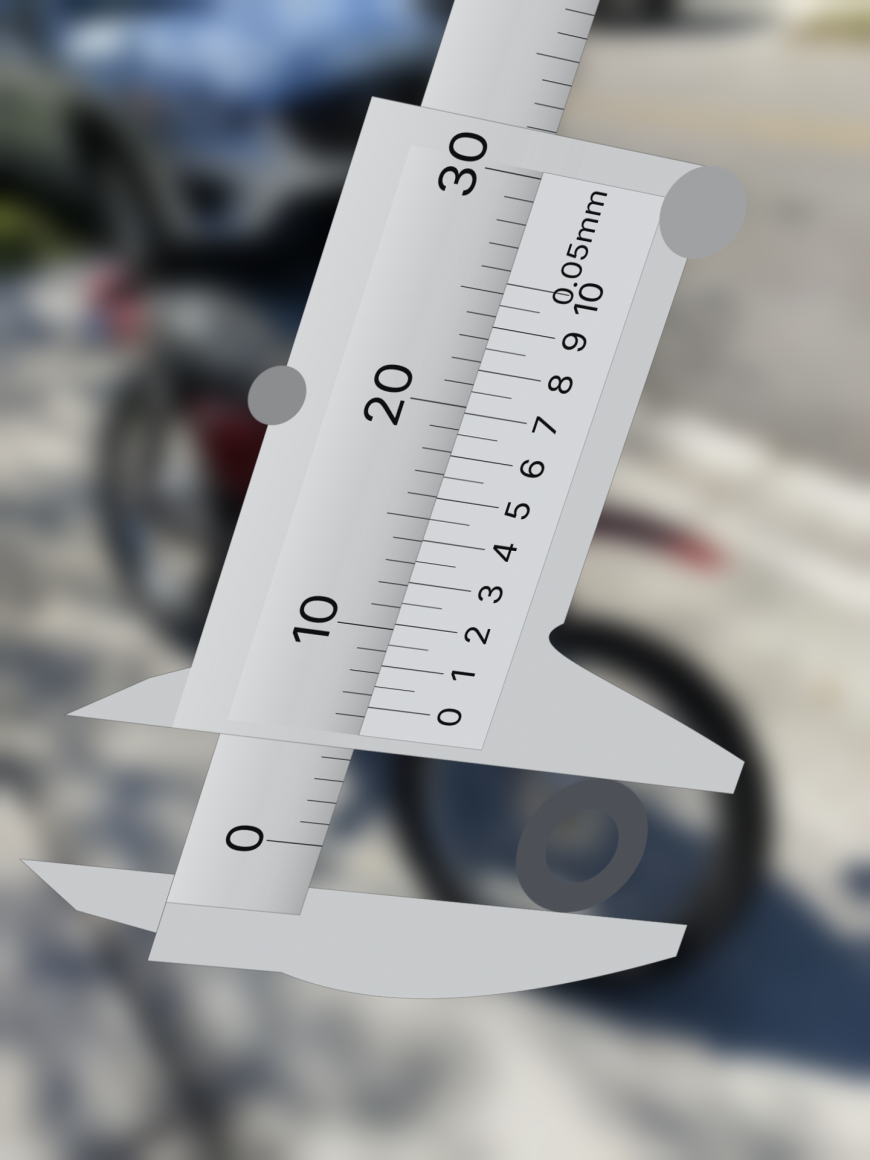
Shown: 6.45; mm
